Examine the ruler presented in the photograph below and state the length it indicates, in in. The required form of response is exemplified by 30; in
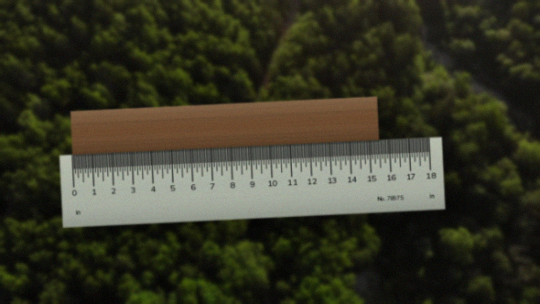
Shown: 15.5; in
